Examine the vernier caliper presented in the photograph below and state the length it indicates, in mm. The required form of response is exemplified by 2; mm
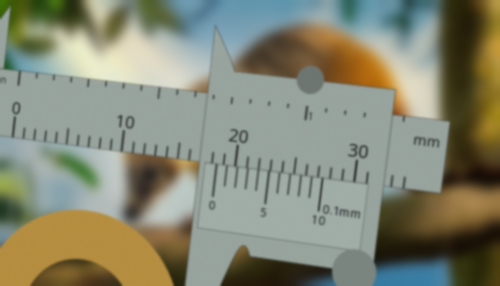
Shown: 18.4; mm
